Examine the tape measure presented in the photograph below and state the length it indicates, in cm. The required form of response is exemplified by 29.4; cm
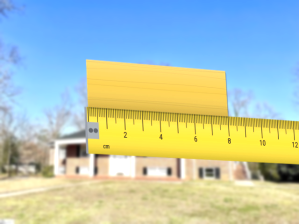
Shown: 8; cm
